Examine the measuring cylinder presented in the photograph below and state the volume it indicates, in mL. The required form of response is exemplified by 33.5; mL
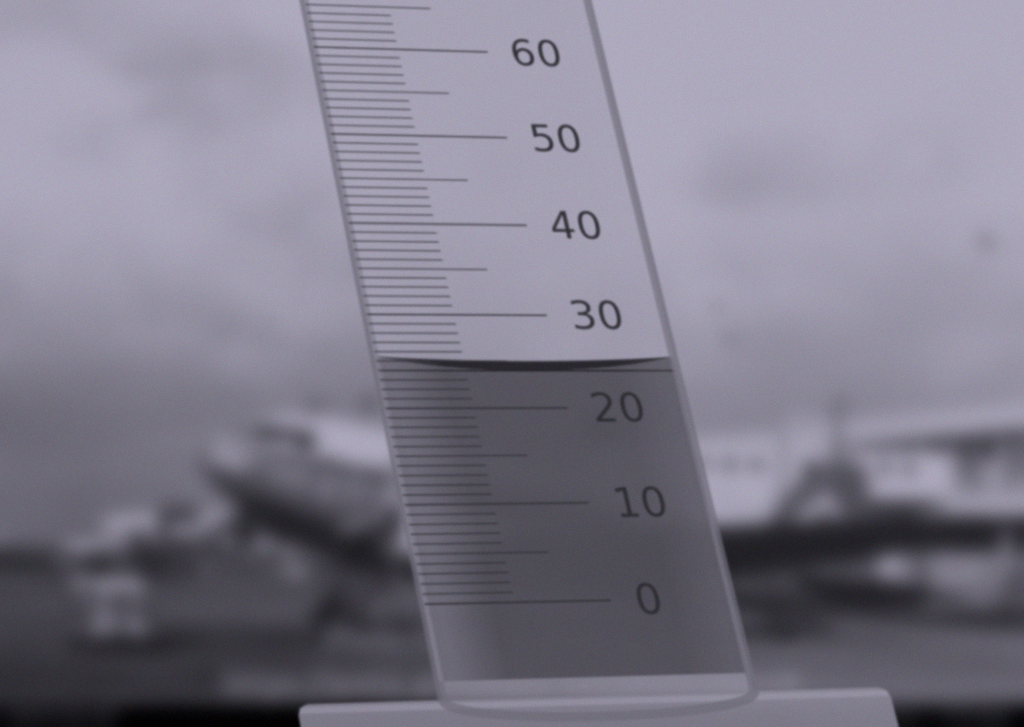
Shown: 24; mL
